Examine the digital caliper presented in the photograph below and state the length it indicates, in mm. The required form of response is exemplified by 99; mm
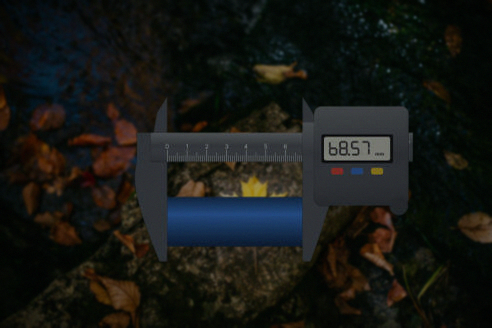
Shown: 68.57; mm
